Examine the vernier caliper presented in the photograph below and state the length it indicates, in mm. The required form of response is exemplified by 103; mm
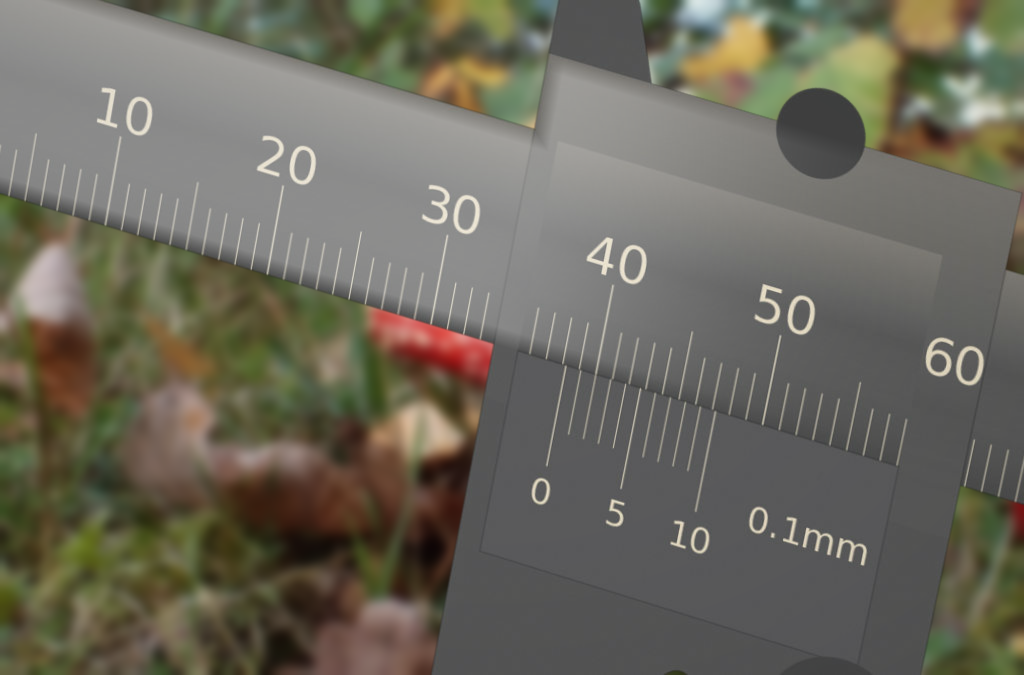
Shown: 38.2; mm
